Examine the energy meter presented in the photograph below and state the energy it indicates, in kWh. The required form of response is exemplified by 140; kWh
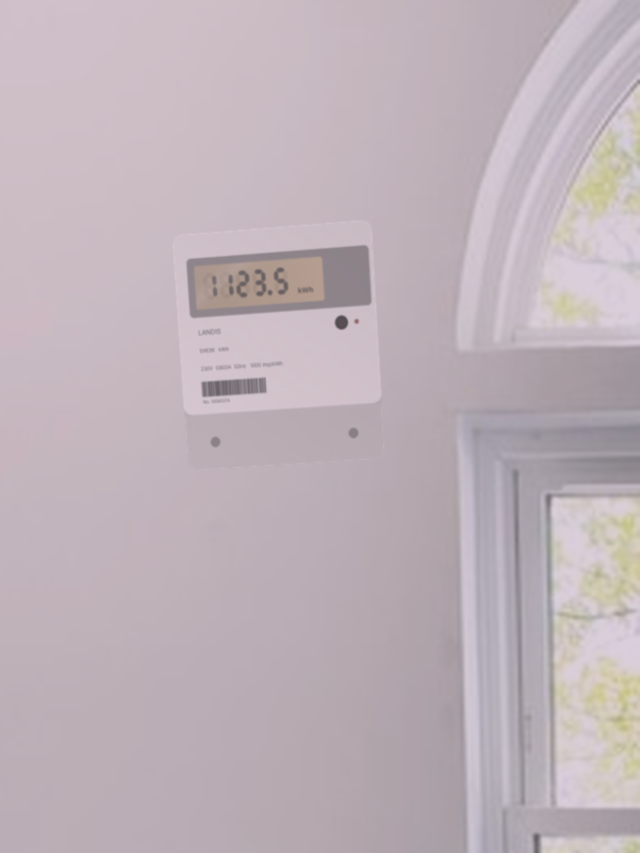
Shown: 1123.5; kWh
